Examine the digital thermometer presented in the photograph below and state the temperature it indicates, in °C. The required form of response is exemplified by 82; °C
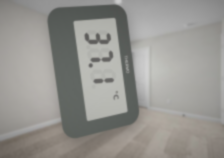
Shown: 37.1; °C
